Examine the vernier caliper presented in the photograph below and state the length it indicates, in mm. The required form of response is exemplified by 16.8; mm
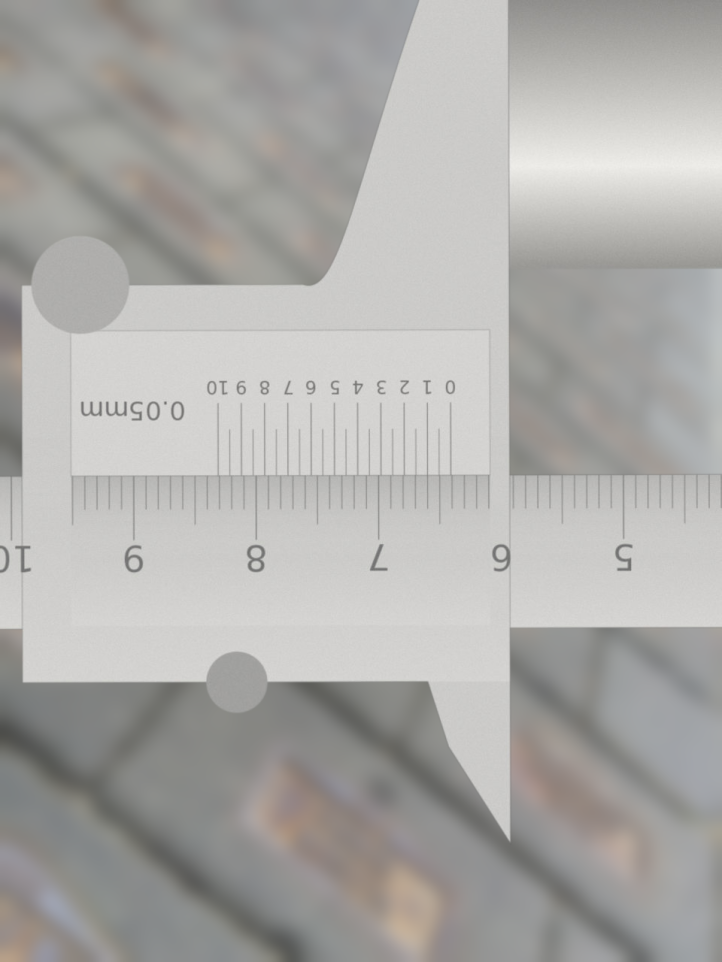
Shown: 64.1; mm
